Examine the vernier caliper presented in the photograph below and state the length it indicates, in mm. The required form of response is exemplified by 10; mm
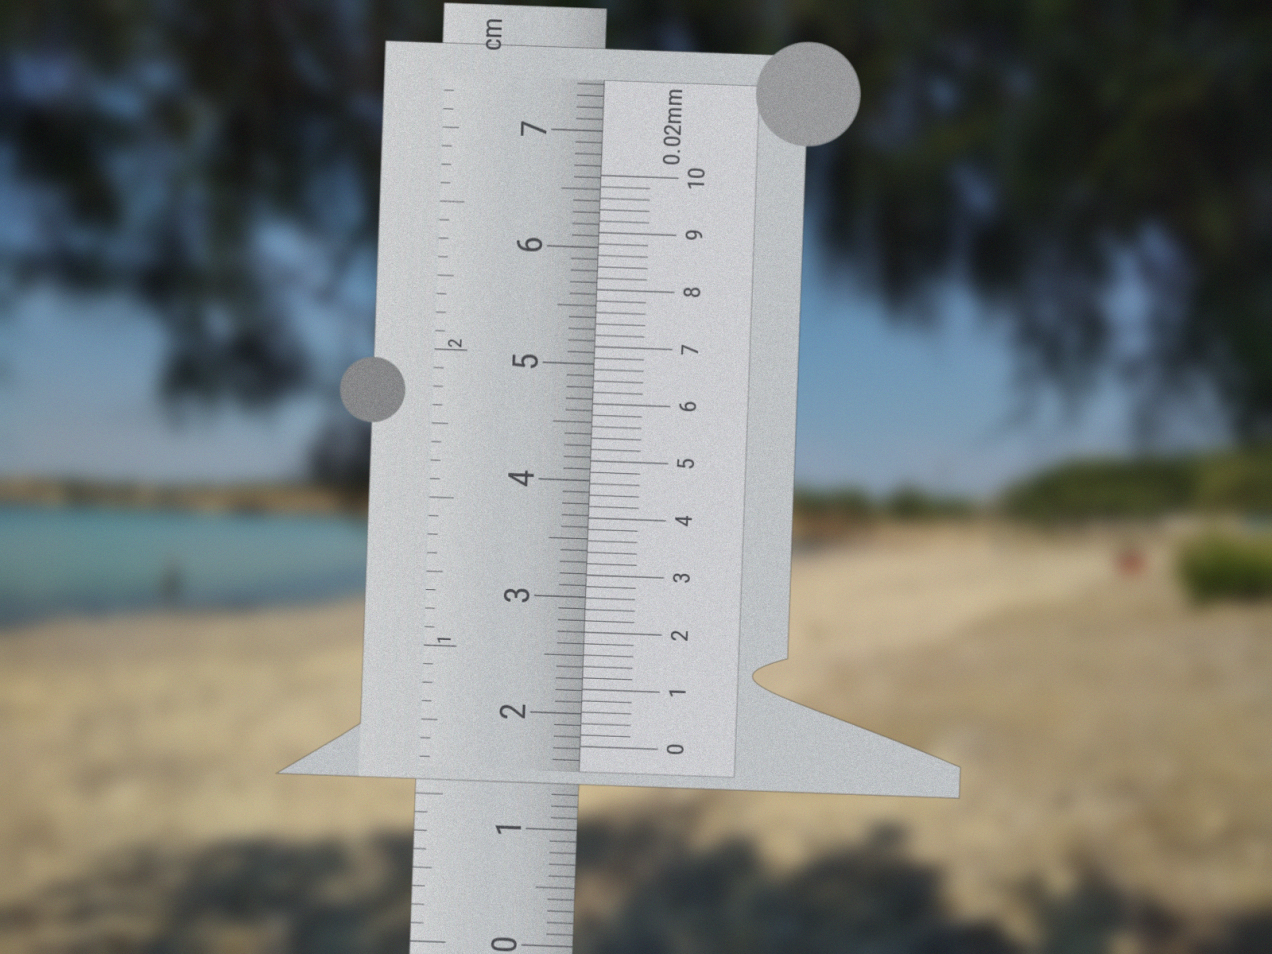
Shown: 17.2; mm
